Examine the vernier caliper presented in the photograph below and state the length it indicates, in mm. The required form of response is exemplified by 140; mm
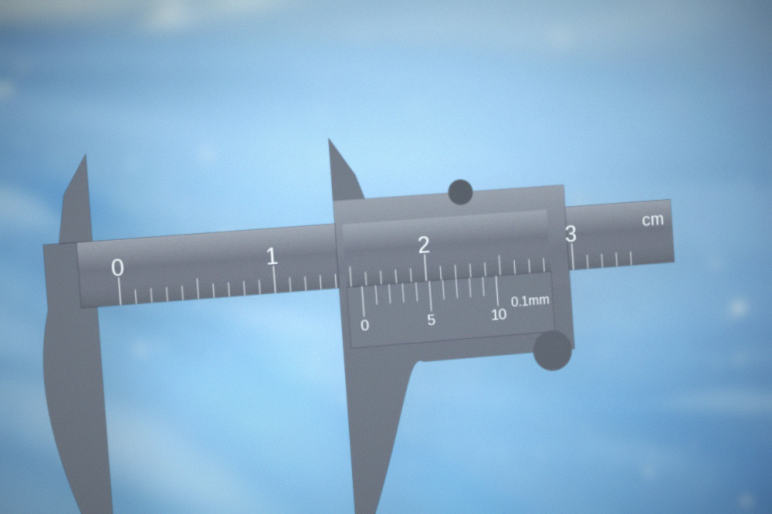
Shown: 15.7; mm
